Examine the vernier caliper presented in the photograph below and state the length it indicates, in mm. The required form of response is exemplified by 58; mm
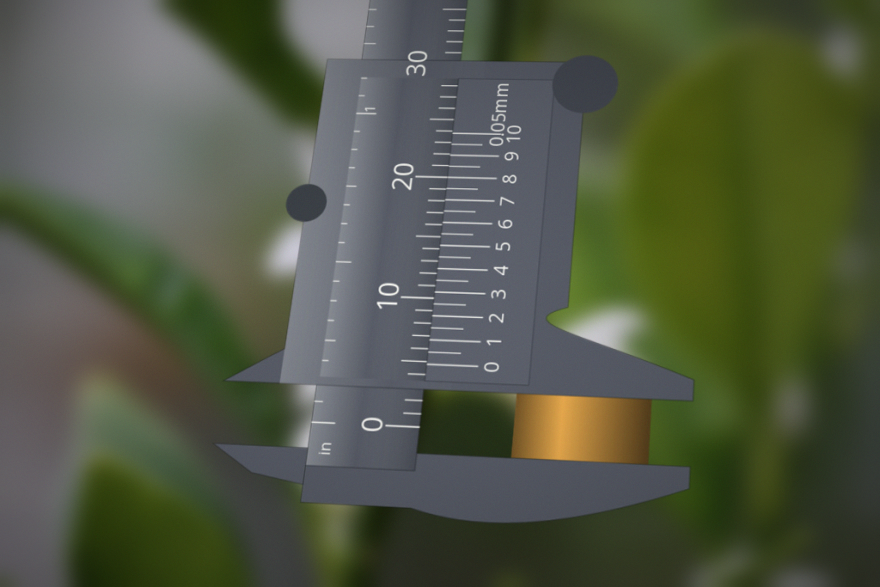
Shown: 4.8; mm
